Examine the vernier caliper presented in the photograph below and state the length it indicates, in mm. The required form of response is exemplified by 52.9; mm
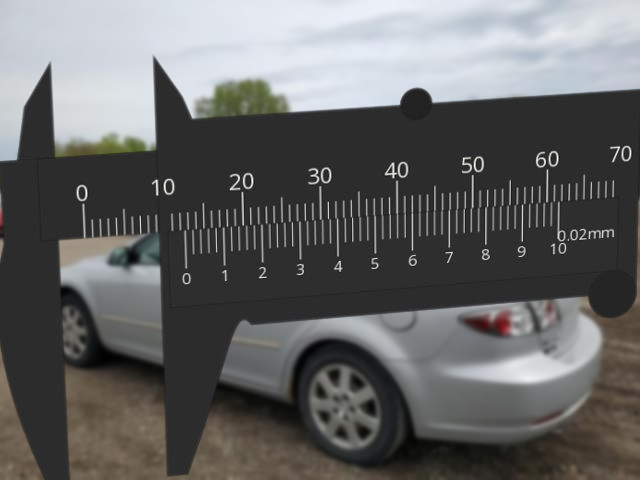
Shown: 12.6; mm
